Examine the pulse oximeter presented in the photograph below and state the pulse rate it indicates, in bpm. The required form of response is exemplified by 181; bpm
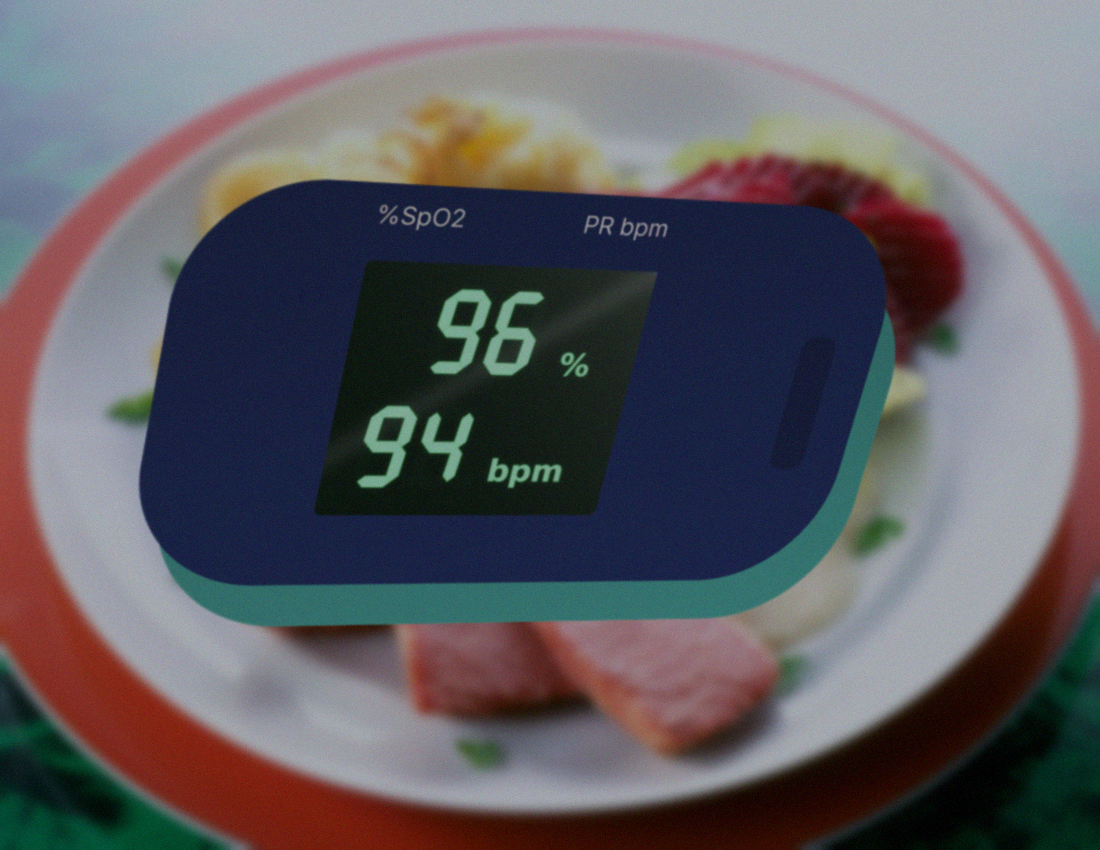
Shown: 94; bpm
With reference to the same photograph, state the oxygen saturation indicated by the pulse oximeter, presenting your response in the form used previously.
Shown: 96; %
